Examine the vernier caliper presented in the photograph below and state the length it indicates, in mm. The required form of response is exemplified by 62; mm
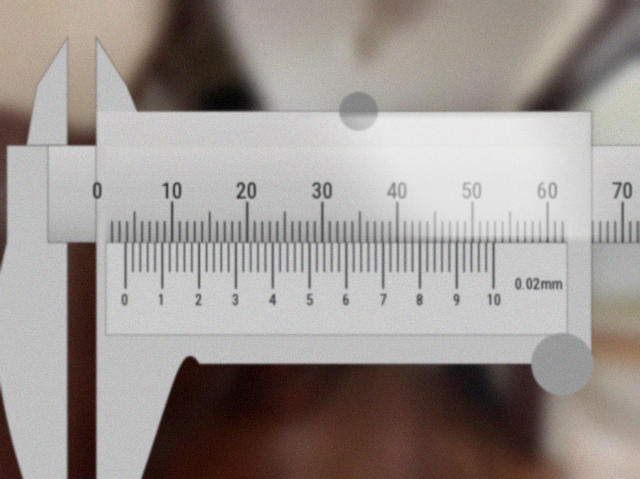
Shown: 3.8; mm
